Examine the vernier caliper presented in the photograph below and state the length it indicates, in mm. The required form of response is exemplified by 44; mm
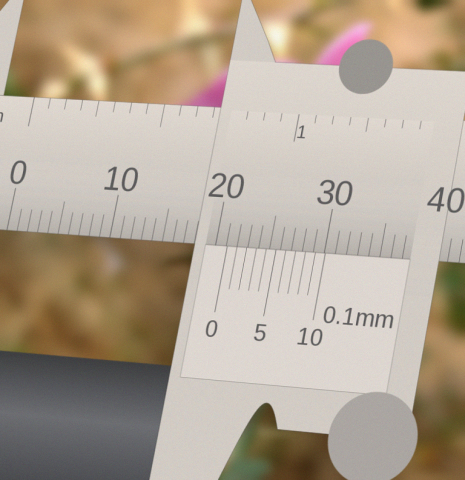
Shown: 21.1; mm
